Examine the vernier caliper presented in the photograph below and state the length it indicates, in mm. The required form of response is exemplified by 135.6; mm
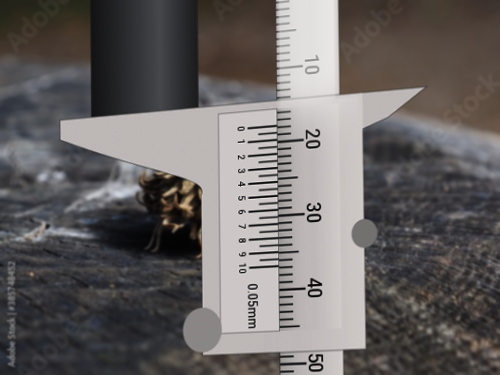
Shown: 17.8; mm
